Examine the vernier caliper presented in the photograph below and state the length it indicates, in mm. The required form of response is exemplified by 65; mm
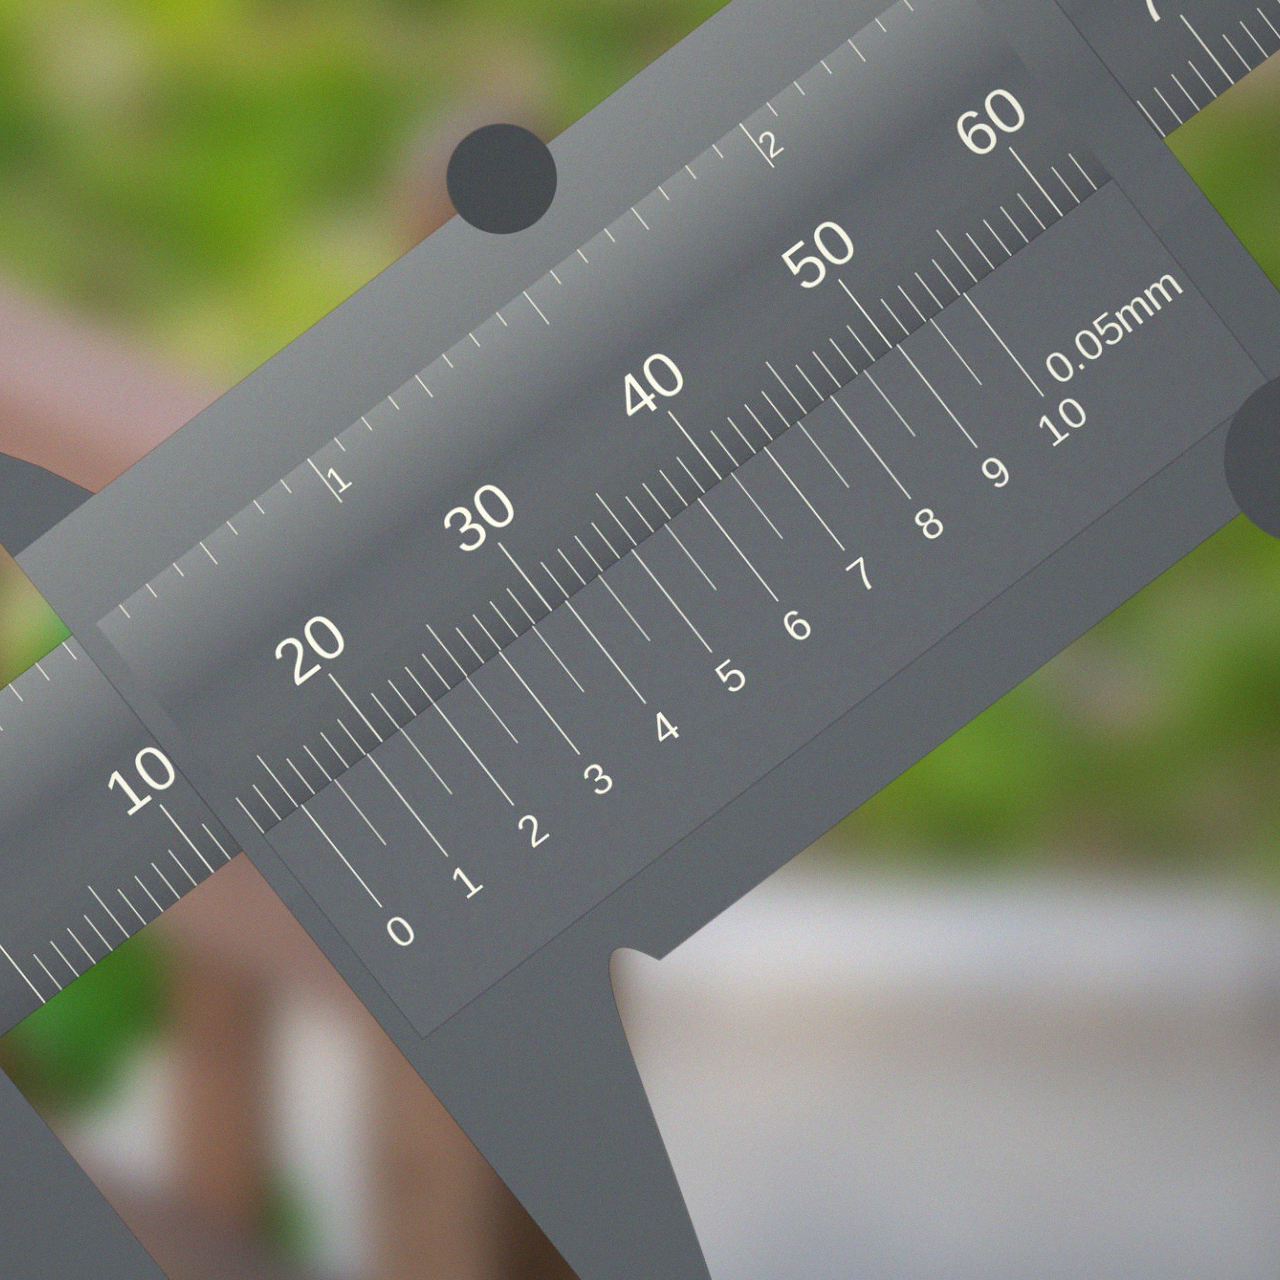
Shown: 15.2; mm
